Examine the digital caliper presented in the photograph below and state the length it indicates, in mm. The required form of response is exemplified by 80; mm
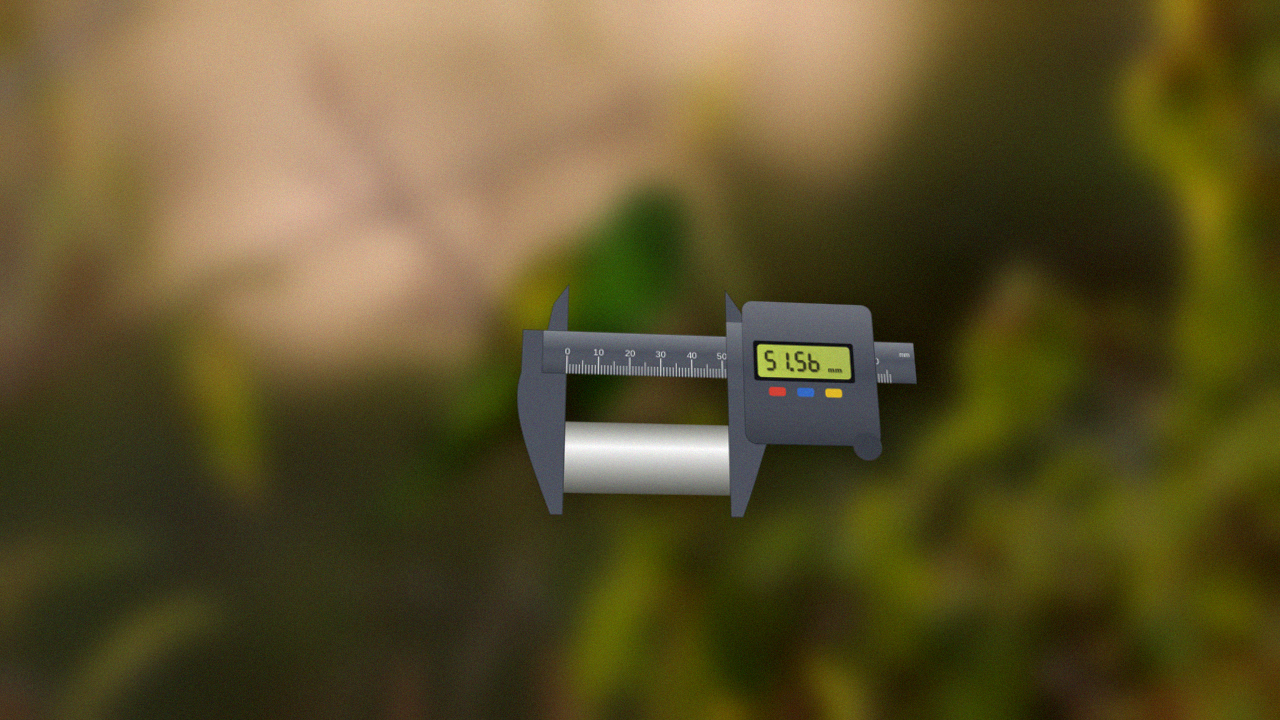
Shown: 51.56; mm
